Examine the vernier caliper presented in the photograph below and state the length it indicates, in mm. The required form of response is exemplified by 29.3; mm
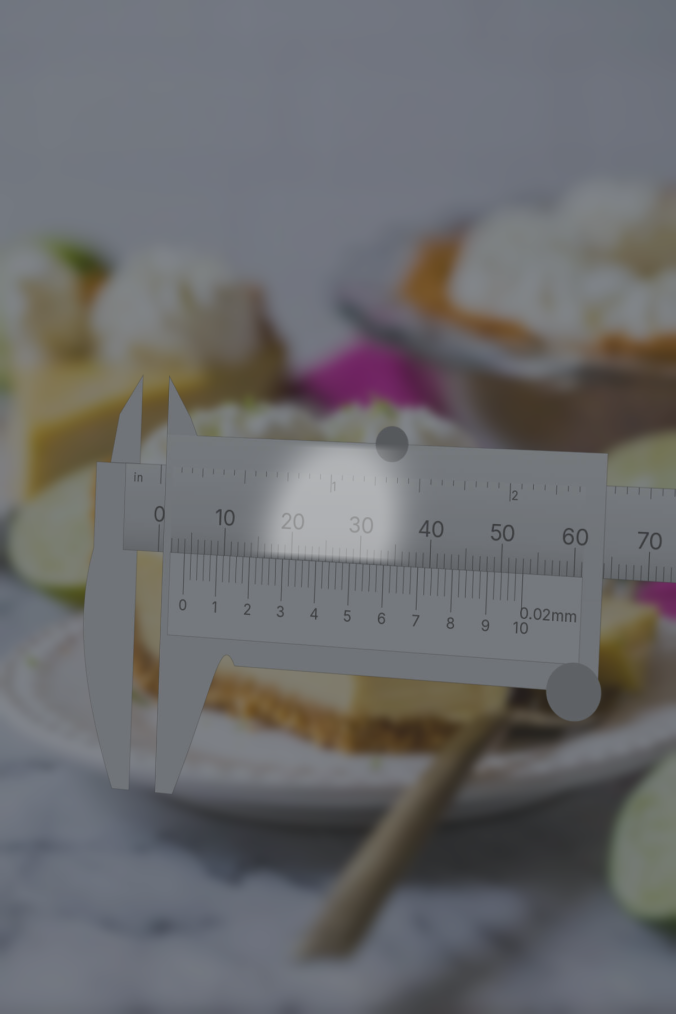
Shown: 4.0; mm
